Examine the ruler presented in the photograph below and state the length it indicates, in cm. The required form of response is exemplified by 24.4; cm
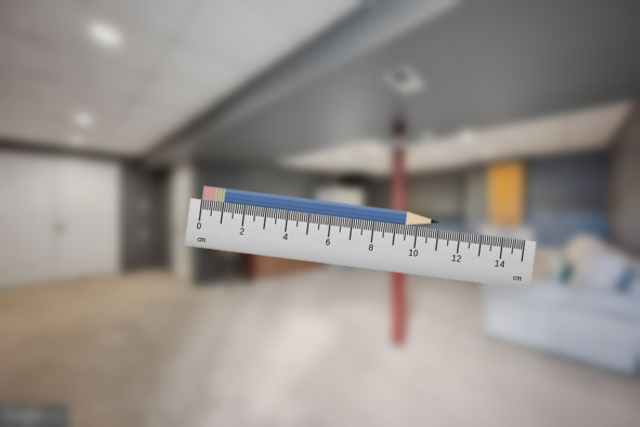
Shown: 11; cm
